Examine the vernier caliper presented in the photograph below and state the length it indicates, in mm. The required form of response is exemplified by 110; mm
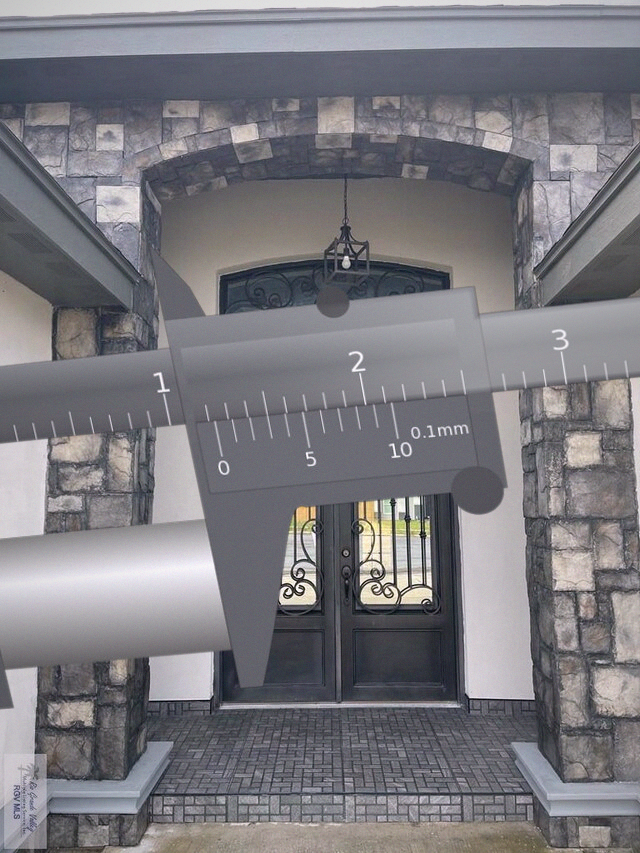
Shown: 12.3; mm
